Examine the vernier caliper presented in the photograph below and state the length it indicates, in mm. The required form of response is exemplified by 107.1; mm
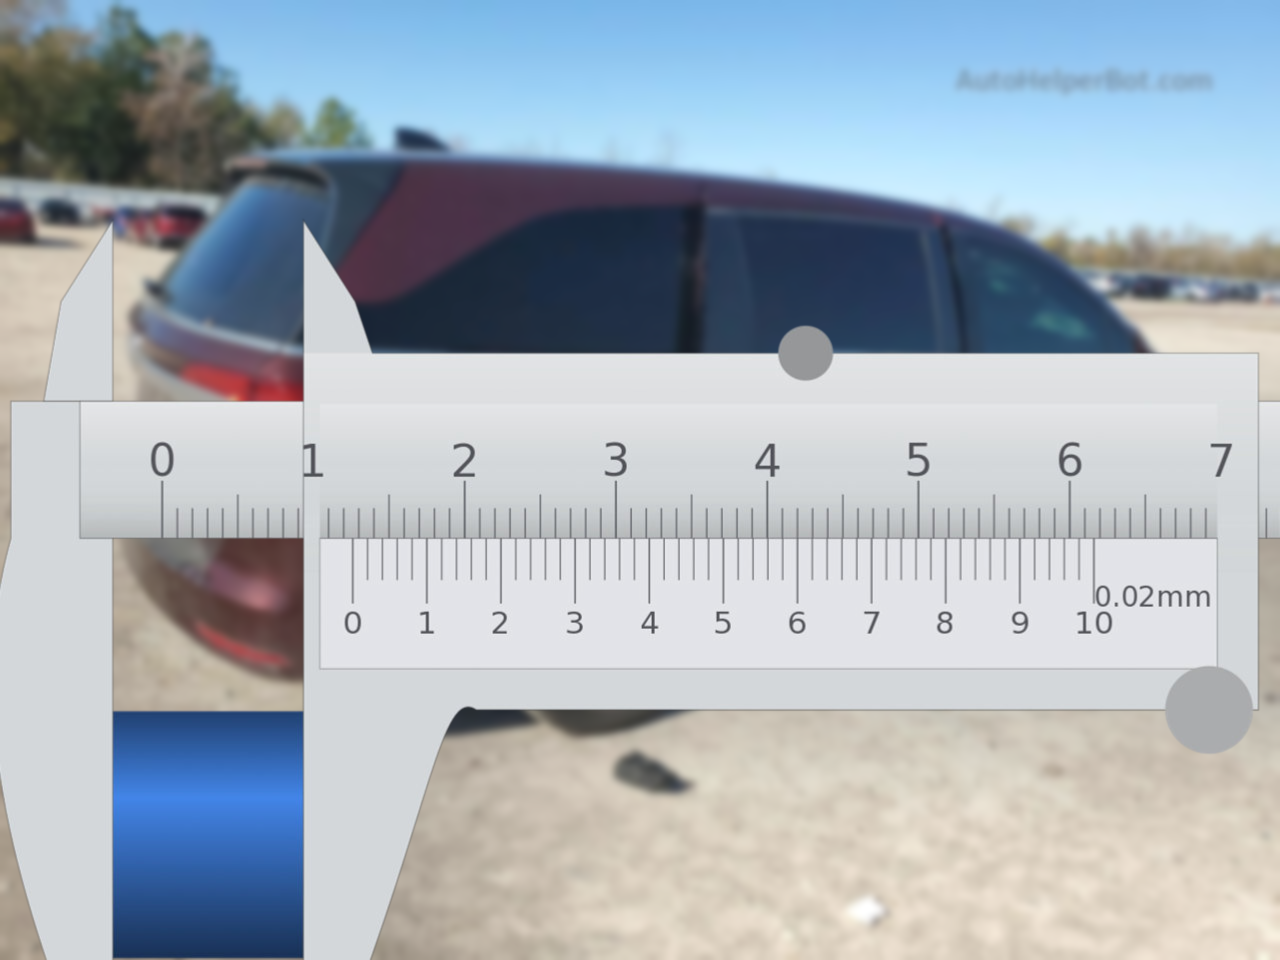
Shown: 12.6; mm
